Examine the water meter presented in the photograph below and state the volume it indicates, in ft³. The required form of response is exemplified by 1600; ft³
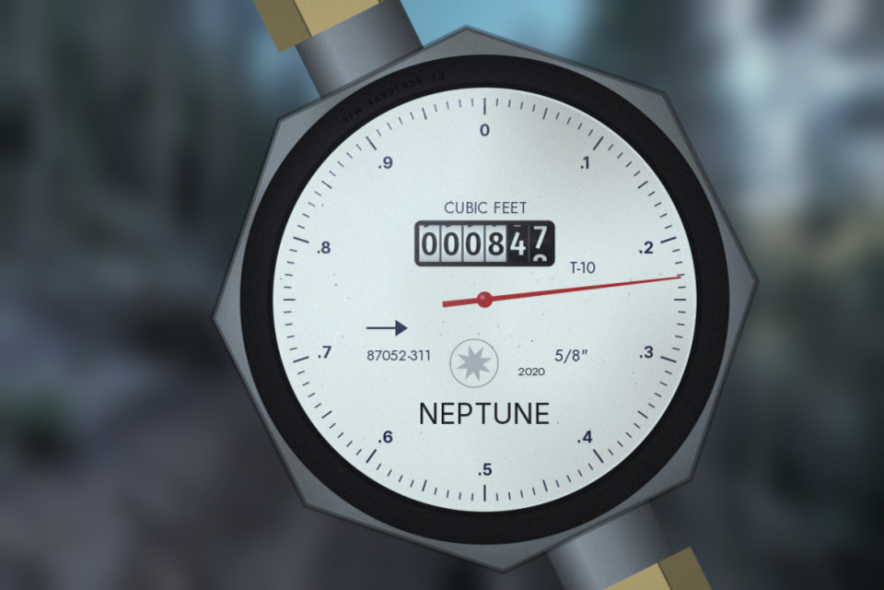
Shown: 847.23; ft³
